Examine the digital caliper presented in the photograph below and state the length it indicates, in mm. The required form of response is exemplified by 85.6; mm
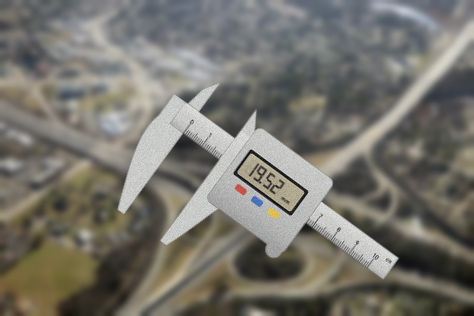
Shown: 19.52; mm
